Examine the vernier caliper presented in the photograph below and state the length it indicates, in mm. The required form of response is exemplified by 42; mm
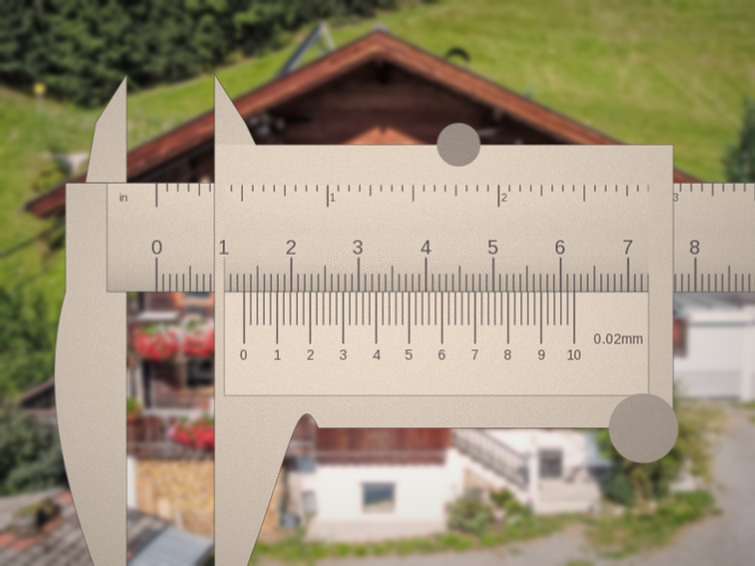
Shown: 13.0; mm
